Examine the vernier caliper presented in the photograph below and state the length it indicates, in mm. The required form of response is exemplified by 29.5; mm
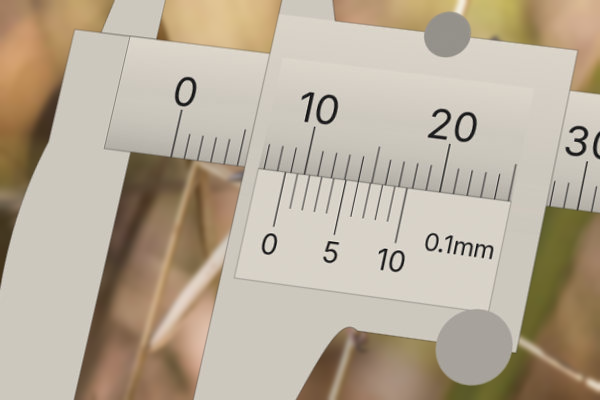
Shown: 8.6; mm
